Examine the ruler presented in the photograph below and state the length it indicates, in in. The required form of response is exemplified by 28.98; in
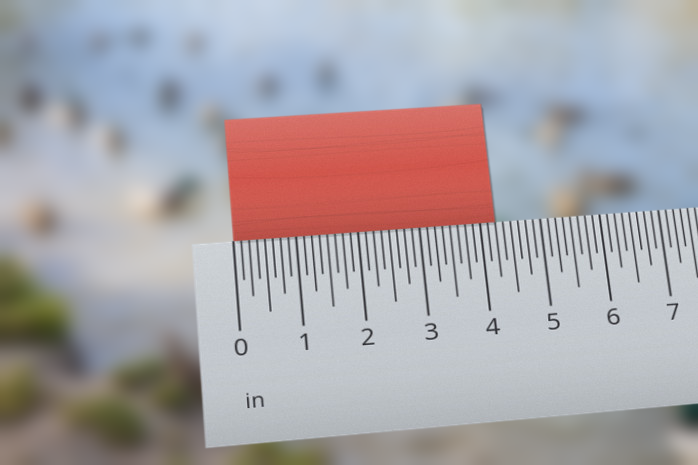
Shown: 4.25; in
